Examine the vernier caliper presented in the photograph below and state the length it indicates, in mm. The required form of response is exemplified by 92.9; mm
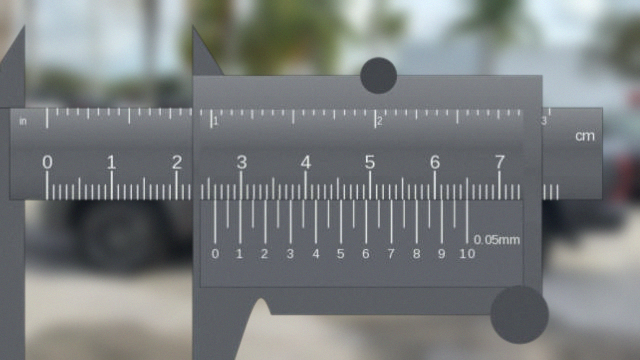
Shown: 26.0; mm
